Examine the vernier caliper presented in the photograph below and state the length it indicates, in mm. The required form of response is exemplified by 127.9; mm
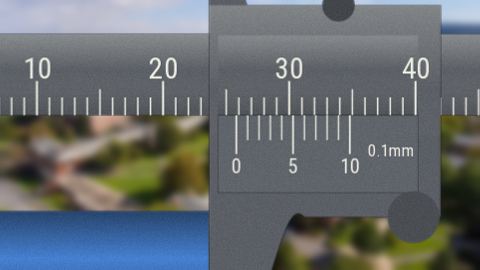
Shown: 25.8; mm
